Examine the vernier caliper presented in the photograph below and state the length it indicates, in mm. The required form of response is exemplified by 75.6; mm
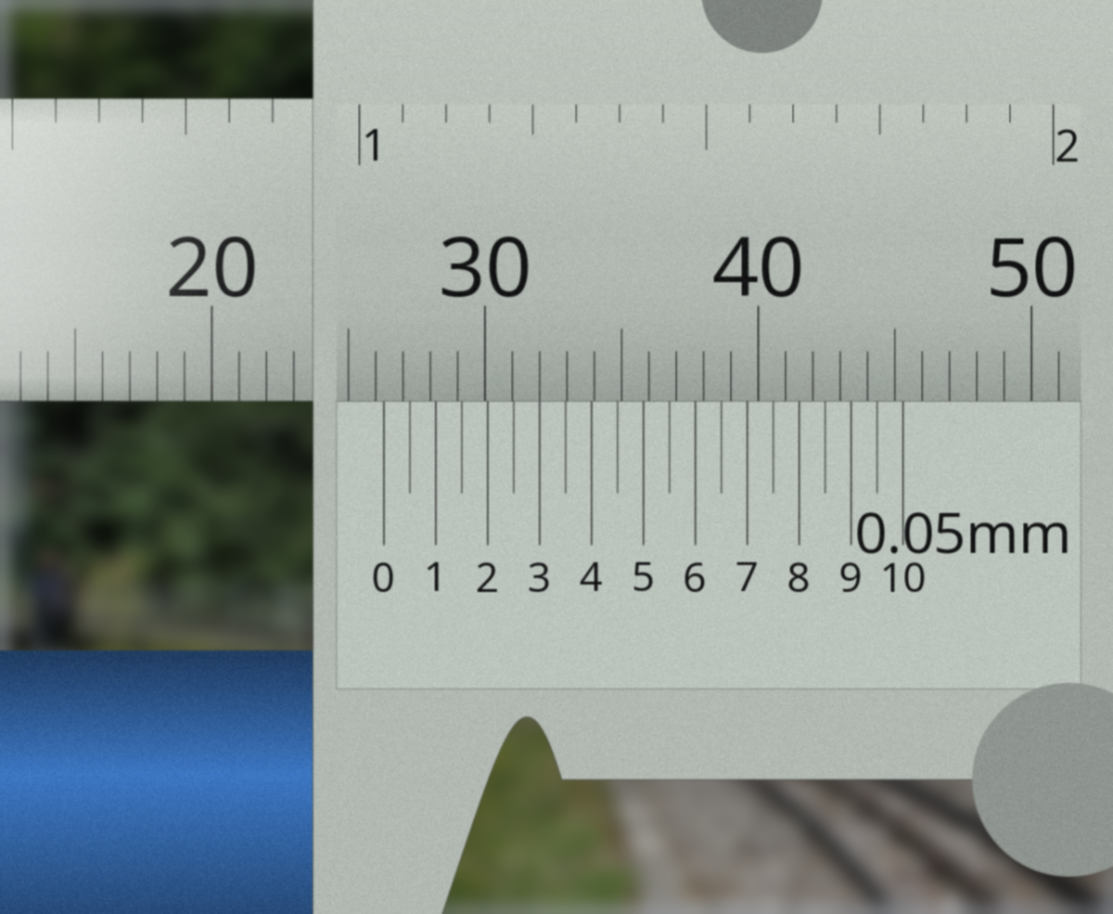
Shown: 26.30; mm
